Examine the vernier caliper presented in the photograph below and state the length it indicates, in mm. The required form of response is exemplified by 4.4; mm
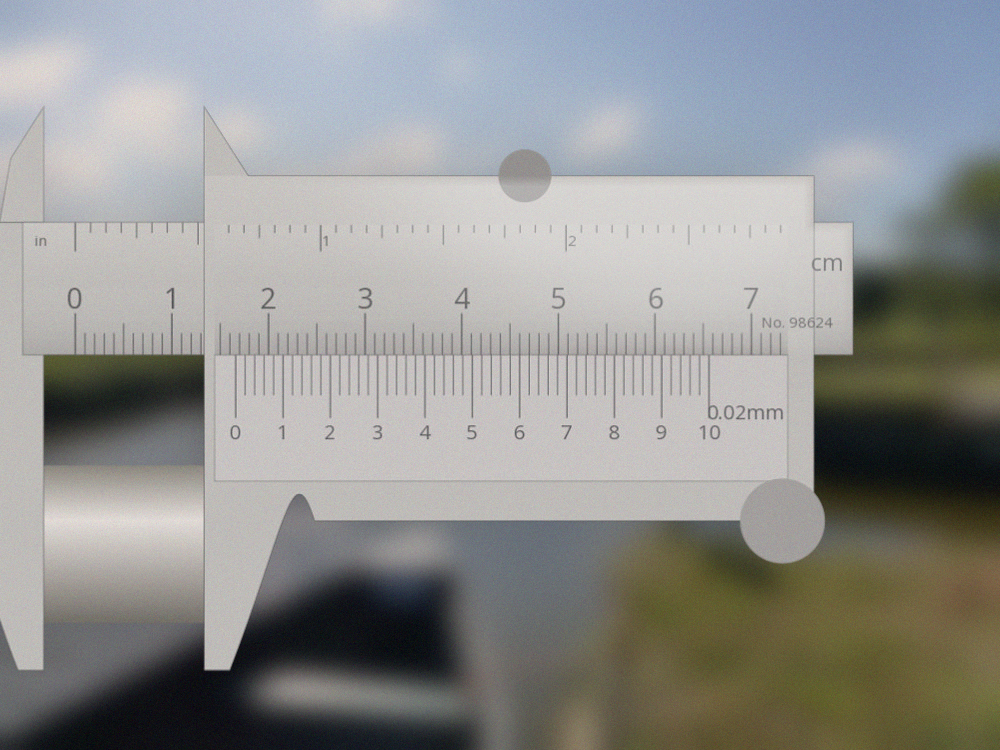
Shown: 16.6; mm
